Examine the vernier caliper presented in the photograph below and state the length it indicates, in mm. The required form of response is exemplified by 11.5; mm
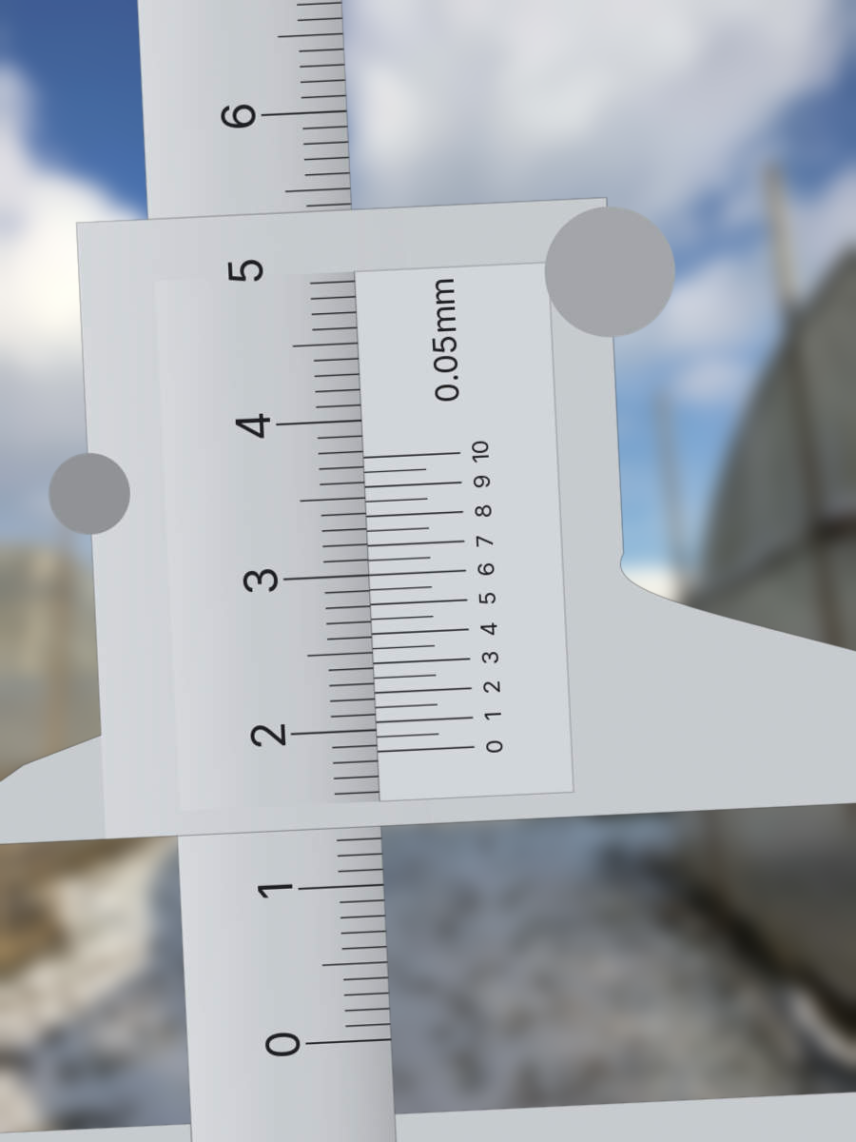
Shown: 18.6; mm
